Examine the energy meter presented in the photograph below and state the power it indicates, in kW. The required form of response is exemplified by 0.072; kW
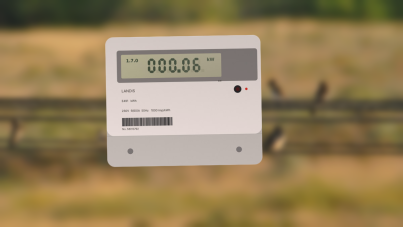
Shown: 0.06; kW
